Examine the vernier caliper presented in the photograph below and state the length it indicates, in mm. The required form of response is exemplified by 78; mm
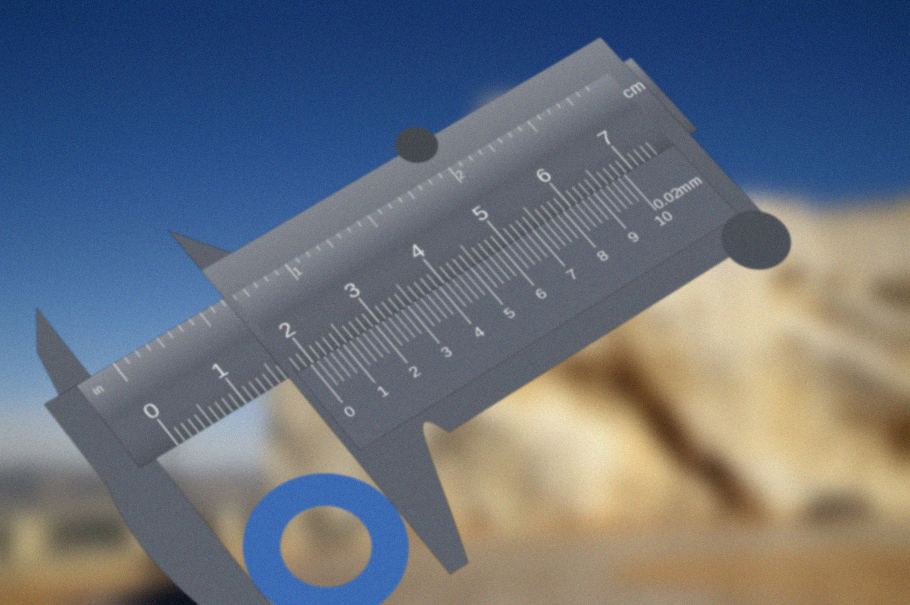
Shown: 19.6; mm
